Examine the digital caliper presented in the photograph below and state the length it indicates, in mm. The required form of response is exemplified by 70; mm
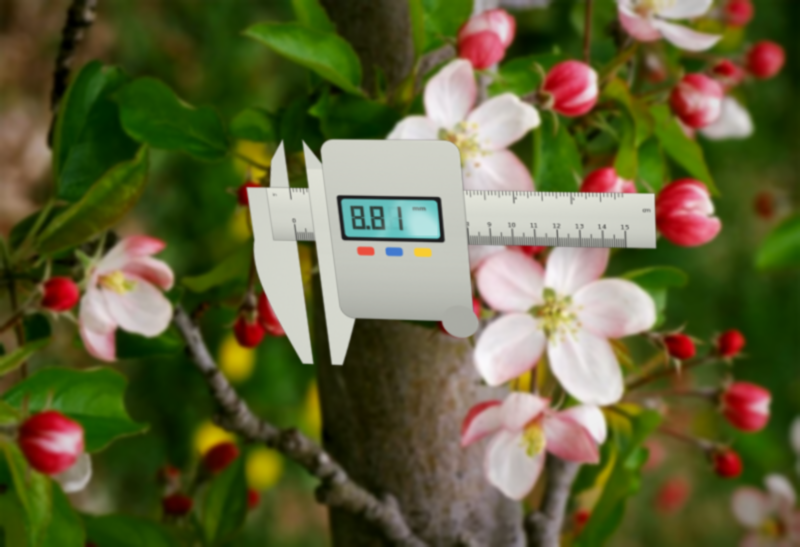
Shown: 8.81; mm
